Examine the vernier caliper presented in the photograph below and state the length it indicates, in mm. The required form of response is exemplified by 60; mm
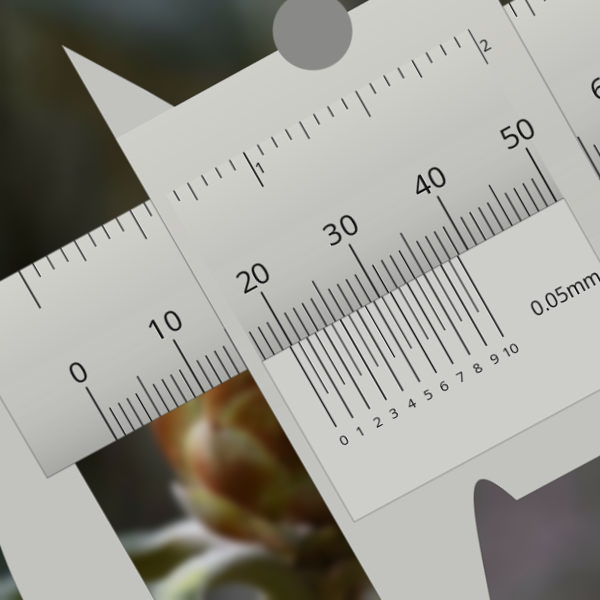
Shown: 19.8; mm
